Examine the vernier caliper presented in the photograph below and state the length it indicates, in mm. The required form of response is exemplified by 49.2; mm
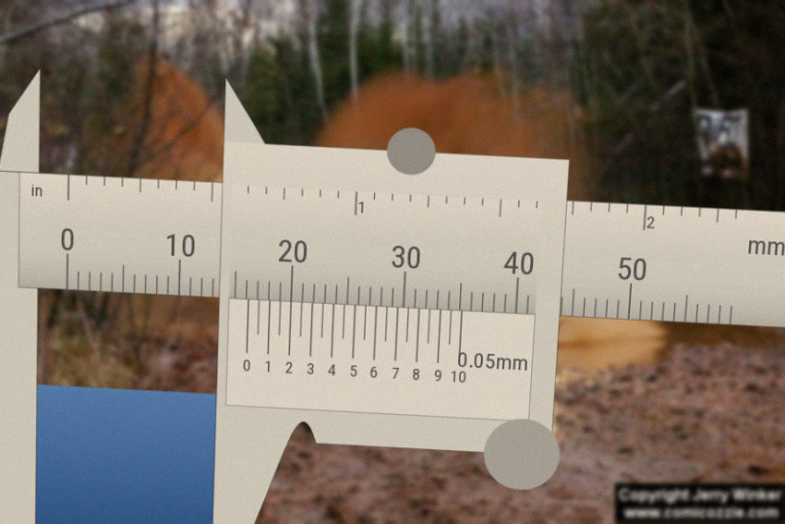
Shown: 16.2; mm
